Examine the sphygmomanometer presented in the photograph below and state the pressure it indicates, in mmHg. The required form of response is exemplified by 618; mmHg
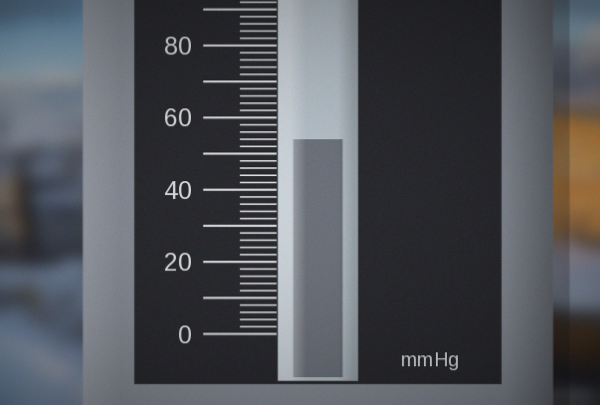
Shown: 54; mmHg
